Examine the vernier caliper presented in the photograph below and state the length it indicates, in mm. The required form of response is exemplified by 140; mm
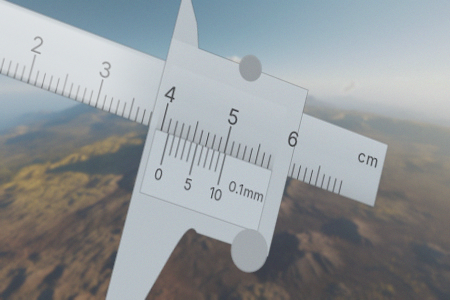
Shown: 41.2; mm
